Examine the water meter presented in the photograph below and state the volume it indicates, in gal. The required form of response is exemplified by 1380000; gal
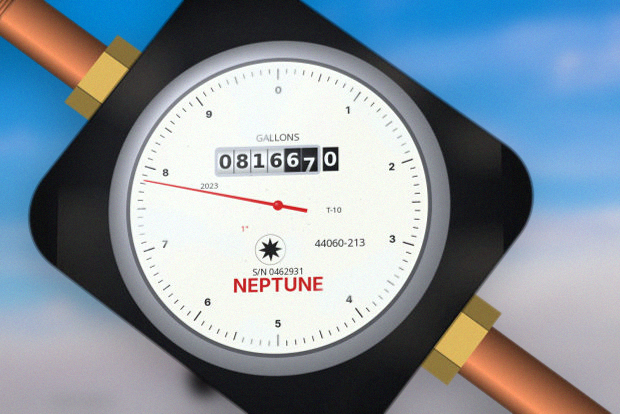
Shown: 816667.8; gal
